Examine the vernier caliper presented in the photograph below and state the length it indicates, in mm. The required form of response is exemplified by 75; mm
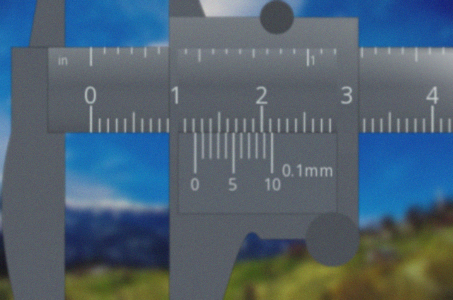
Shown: 12.2; mm
